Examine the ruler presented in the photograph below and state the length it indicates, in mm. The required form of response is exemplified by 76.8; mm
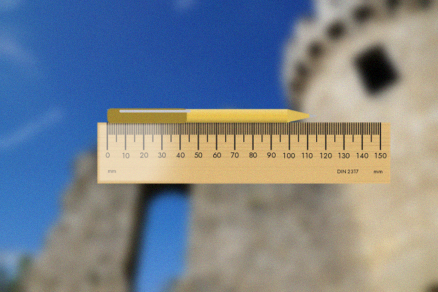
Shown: 115; mm
